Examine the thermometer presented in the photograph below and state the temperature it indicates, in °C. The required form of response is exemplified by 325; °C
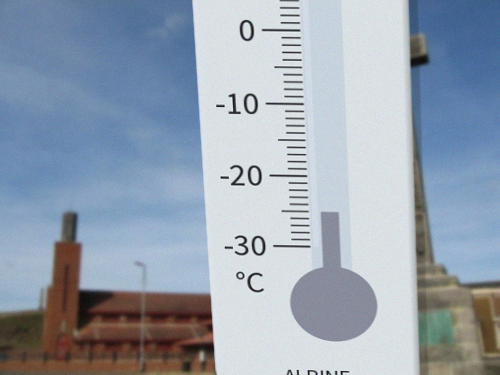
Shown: -25; °C
